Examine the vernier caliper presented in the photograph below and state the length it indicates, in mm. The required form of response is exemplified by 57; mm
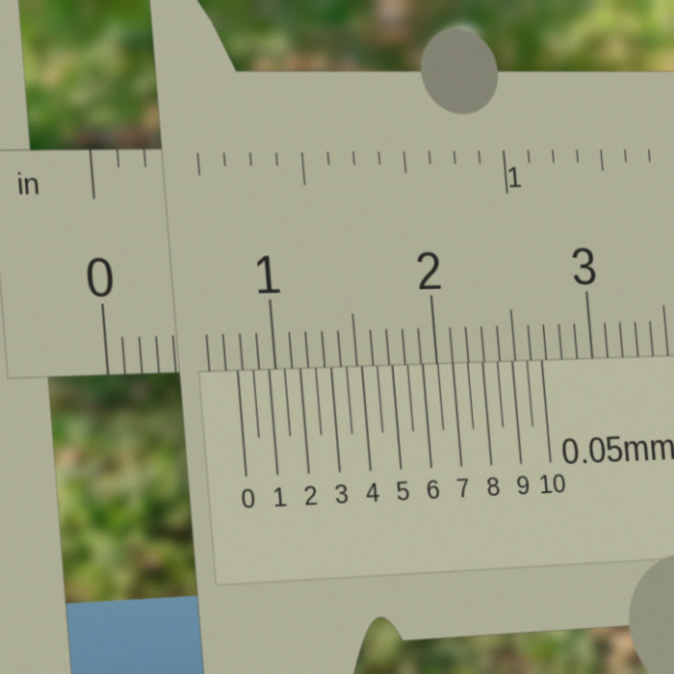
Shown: 7.7; mm
